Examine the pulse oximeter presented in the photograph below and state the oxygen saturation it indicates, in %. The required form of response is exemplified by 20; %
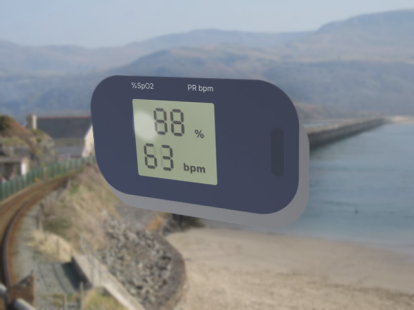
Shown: 88; %
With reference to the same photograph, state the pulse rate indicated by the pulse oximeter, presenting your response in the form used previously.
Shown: 63; bpm
